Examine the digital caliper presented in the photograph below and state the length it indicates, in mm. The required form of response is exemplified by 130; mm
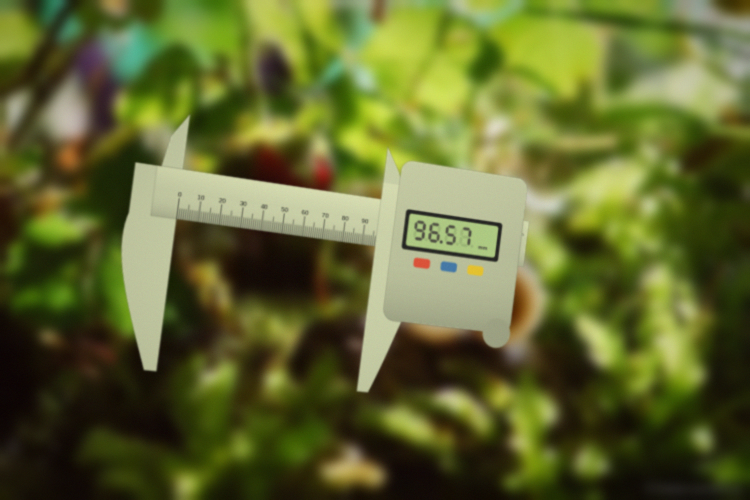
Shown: 96.57; mm
